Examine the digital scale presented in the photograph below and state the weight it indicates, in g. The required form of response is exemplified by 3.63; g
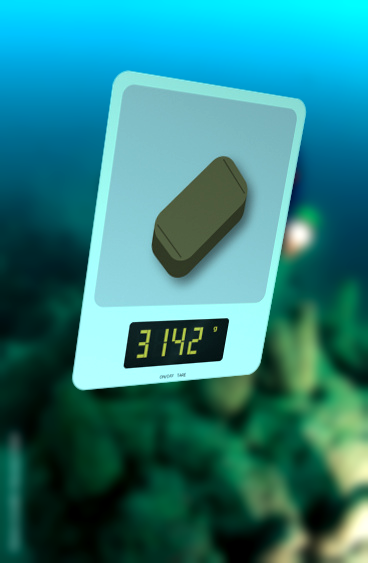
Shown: 3142; g
